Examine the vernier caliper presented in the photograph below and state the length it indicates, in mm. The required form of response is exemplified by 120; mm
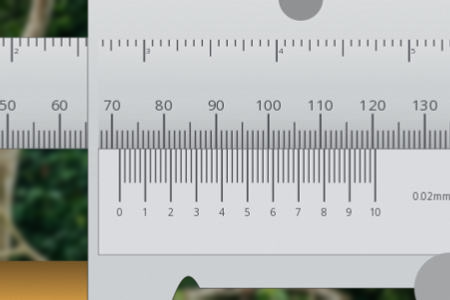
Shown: 71.5; mm
